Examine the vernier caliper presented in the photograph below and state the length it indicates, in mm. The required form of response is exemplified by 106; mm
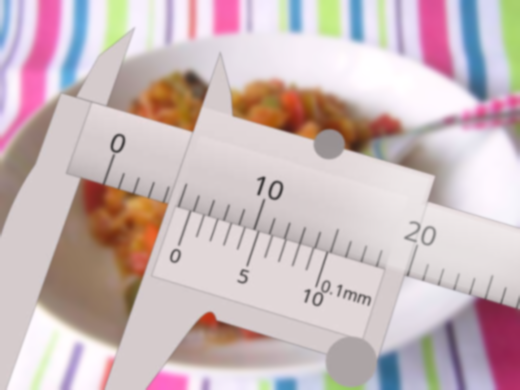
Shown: 5.8; mm
